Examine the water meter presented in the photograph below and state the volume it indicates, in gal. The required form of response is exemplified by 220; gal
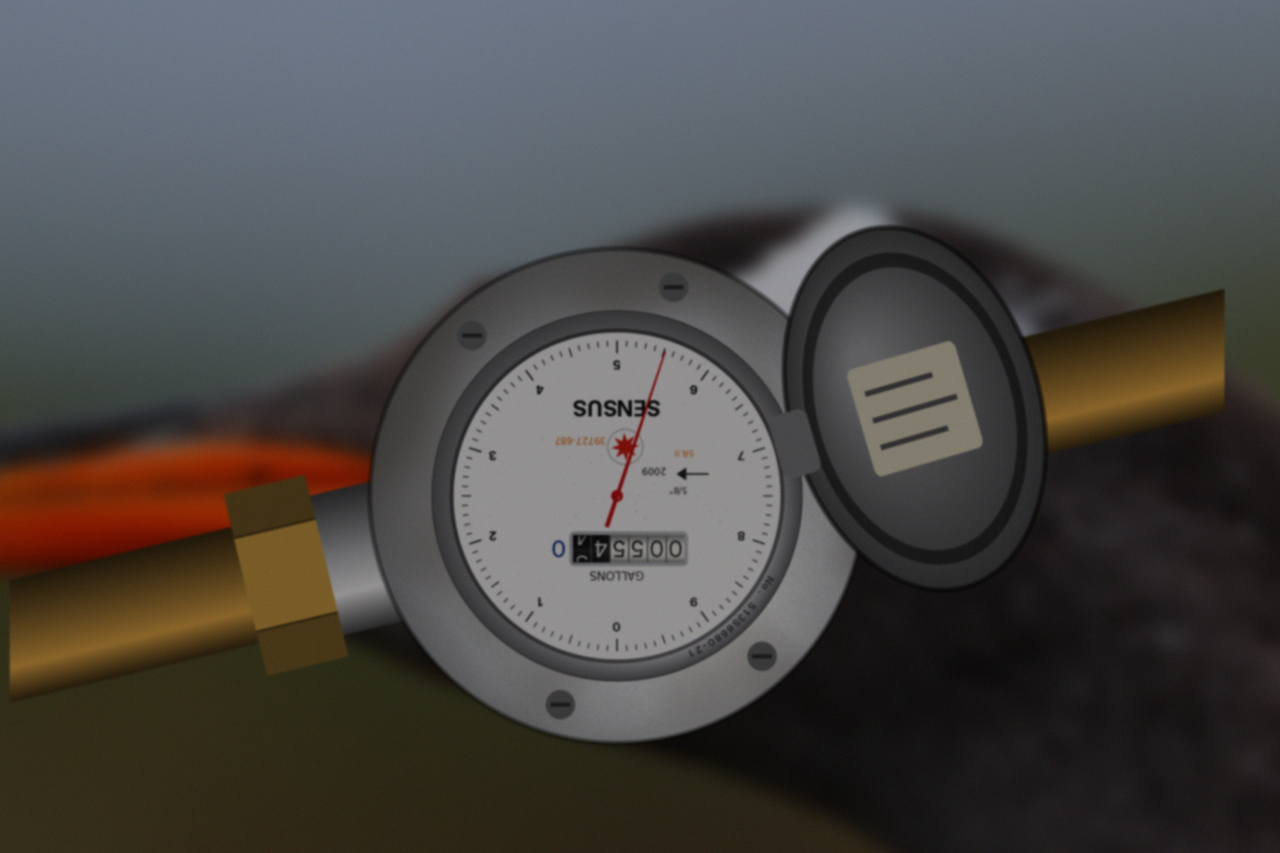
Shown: 55435.5; gal
